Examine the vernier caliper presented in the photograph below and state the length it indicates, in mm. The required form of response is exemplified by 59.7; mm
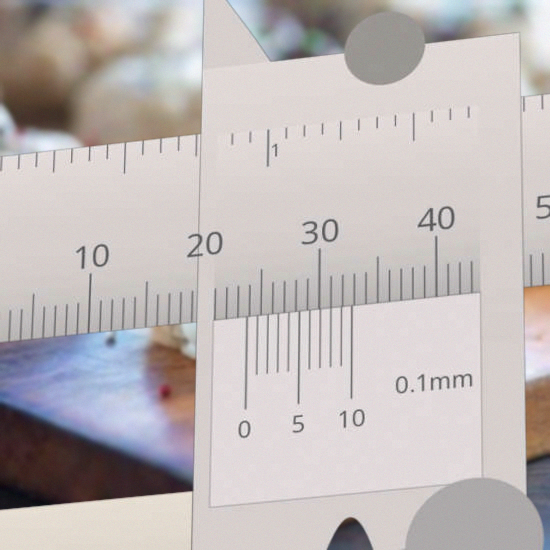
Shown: 23.8; mm
